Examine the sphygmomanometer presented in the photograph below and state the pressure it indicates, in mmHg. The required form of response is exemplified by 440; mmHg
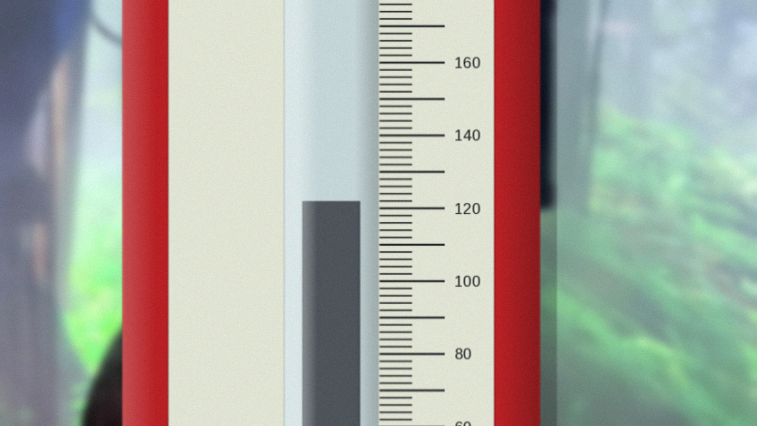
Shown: 122; mmHg
